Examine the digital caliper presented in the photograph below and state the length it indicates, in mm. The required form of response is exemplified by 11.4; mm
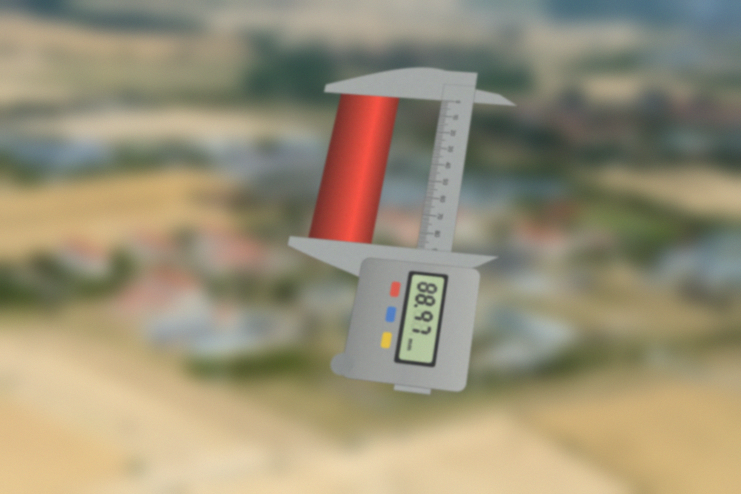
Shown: 88.97; mm
